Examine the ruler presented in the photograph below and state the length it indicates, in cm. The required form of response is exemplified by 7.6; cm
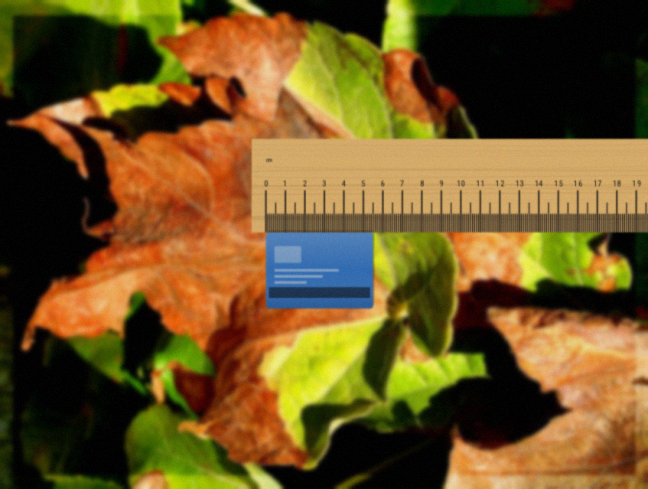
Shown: 5.5; cm
